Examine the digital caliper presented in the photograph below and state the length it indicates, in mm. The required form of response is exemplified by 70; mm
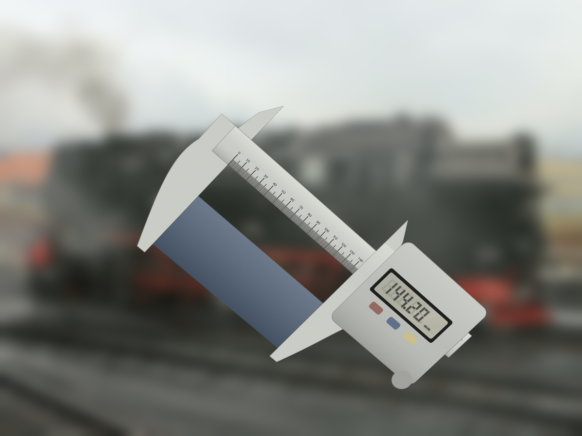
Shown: 144.20; mm
